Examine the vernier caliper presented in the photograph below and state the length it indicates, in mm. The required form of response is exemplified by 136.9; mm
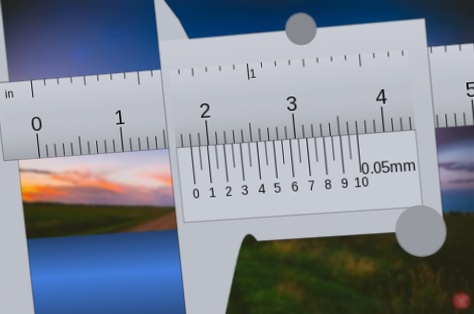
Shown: 18.0; mm
